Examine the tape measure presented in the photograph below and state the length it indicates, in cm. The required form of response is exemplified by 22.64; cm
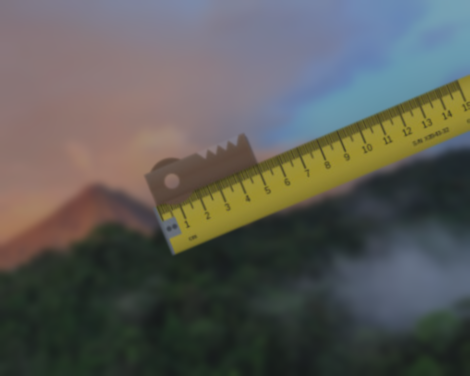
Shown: 5; cm
